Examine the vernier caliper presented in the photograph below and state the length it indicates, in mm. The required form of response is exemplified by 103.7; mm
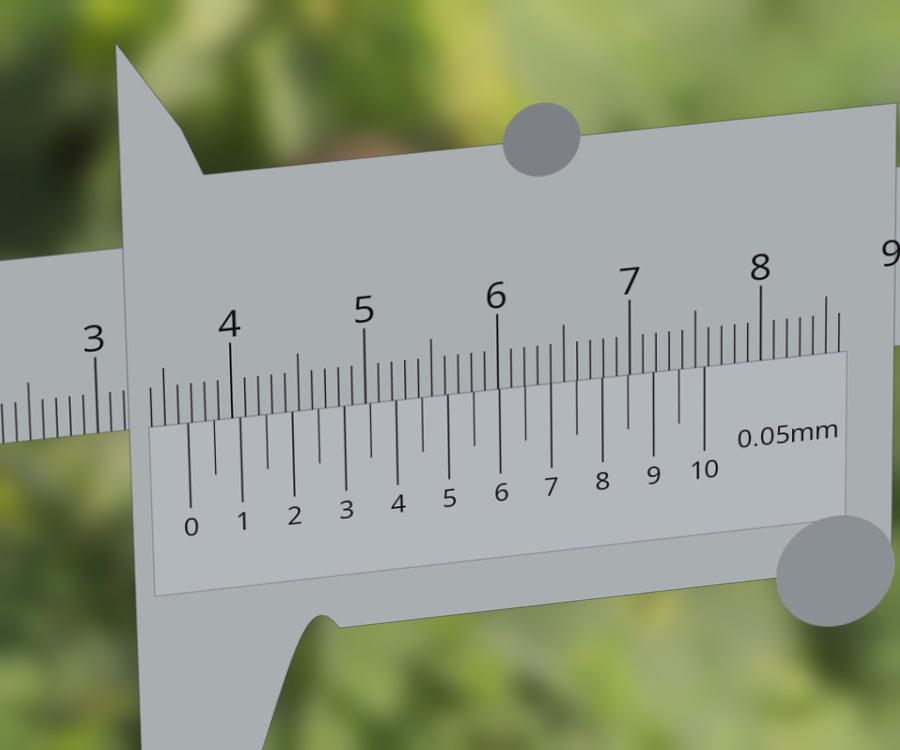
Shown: 36.7; mm
